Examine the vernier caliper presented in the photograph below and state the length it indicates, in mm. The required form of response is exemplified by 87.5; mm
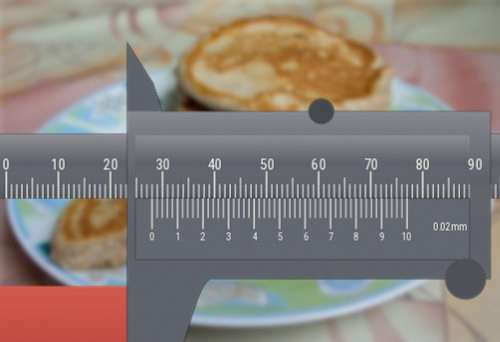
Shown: 28.0; mm
